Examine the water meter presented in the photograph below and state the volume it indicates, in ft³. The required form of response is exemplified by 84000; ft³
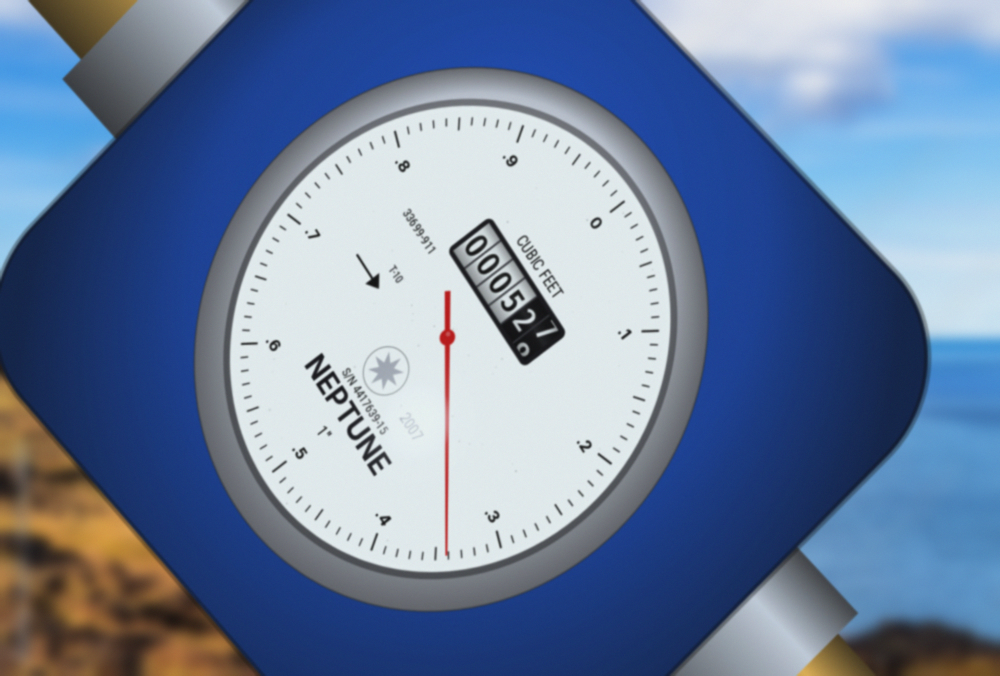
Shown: 527.34; ft³
